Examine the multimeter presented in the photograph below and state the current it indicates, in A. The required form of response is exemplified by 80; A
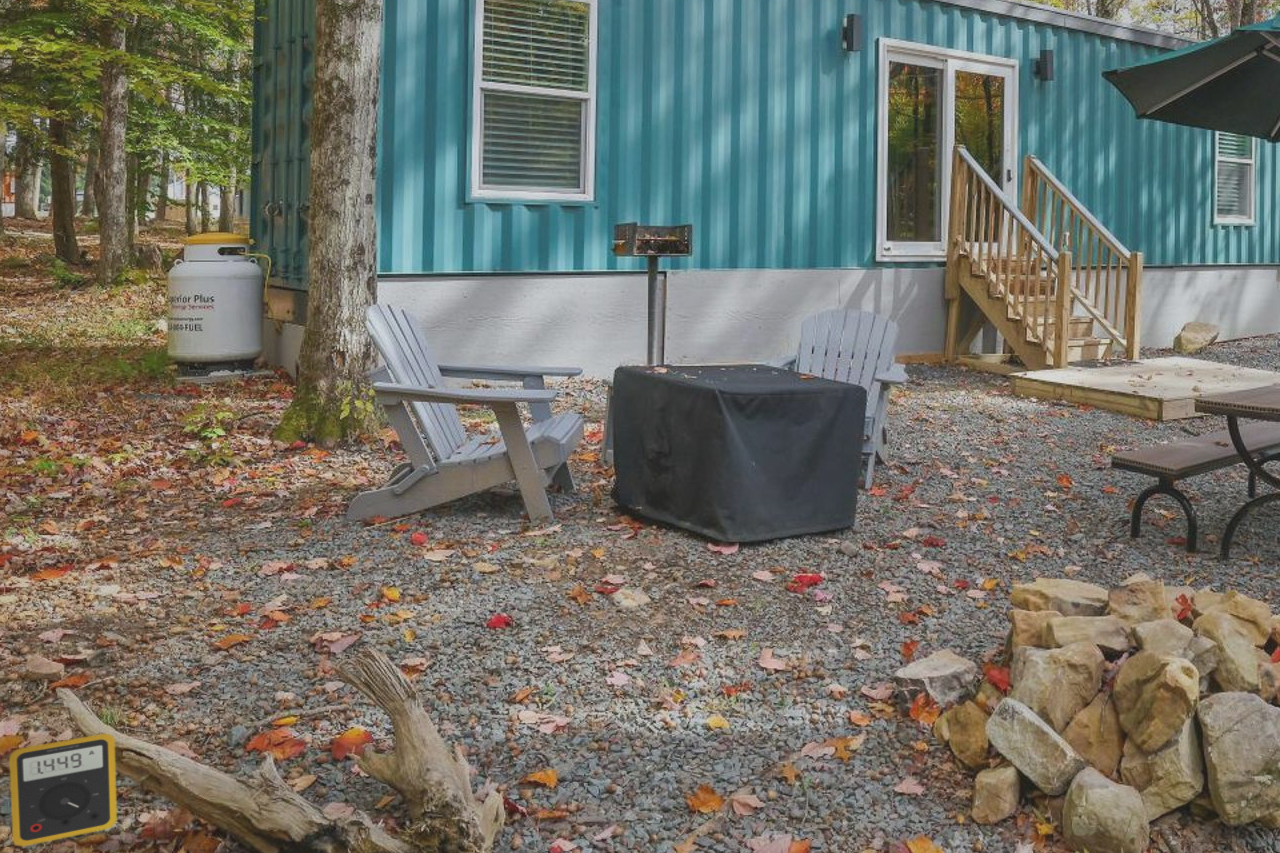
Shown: 1.449; A
